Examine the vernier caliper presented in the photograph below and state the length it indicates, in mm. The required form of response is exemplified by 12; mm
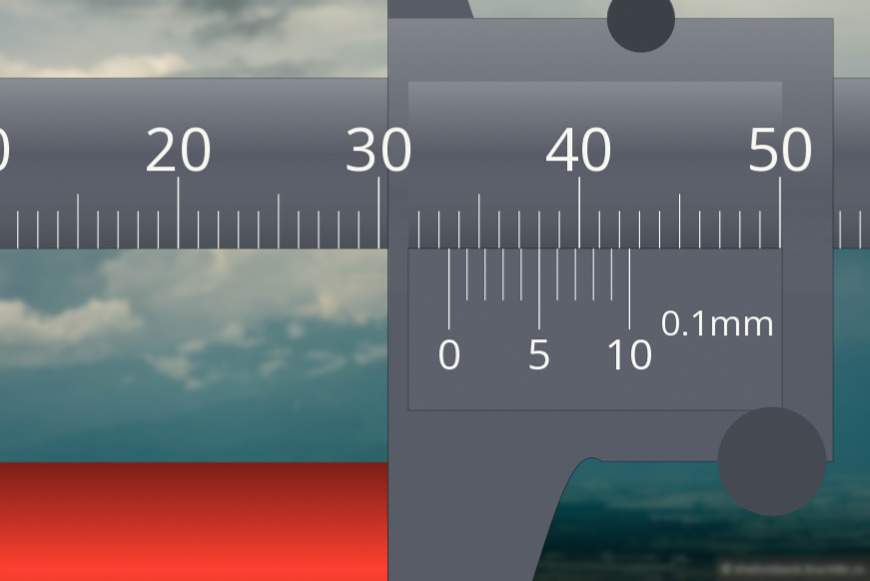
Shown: 33.5; mm
